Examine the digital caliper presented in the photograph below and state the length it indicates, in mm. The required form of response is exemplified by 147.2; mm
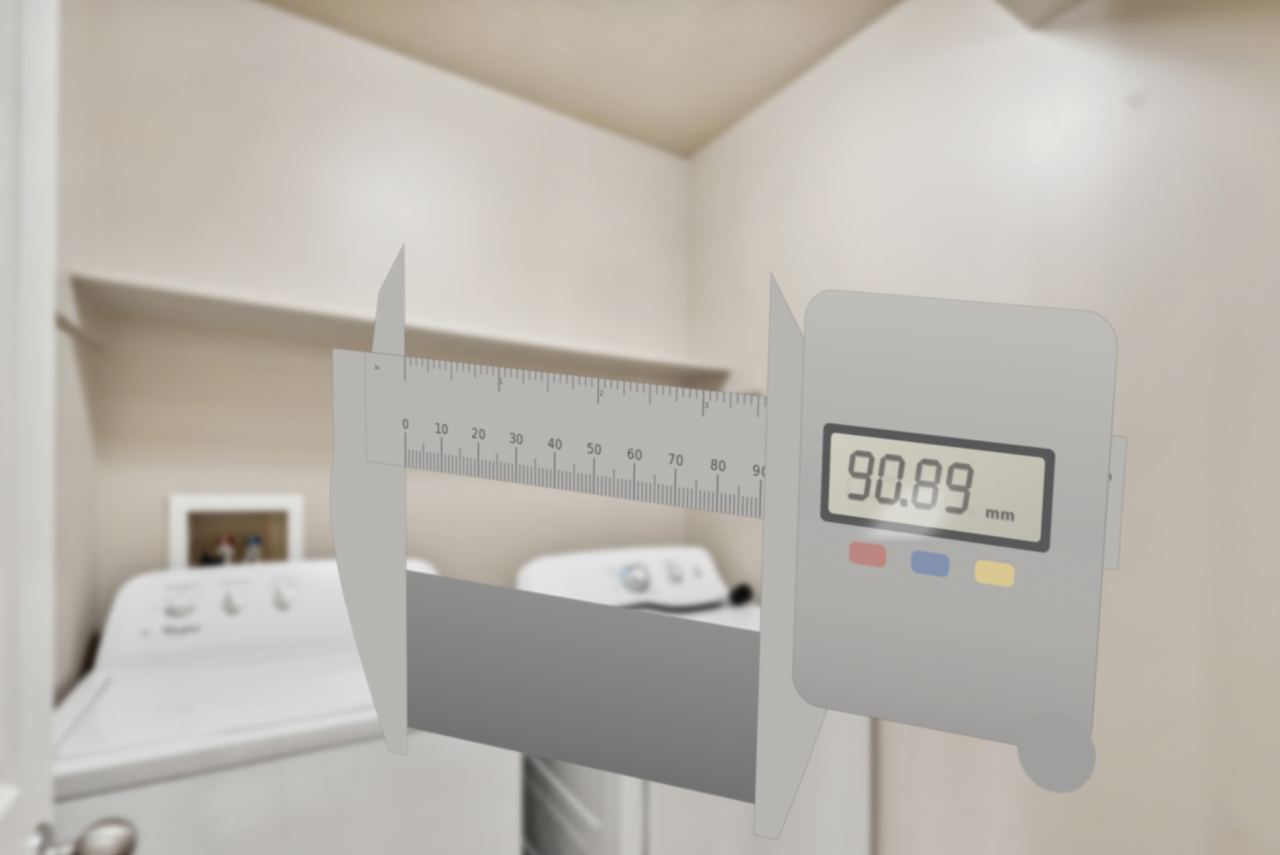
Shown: 90.89; mm
